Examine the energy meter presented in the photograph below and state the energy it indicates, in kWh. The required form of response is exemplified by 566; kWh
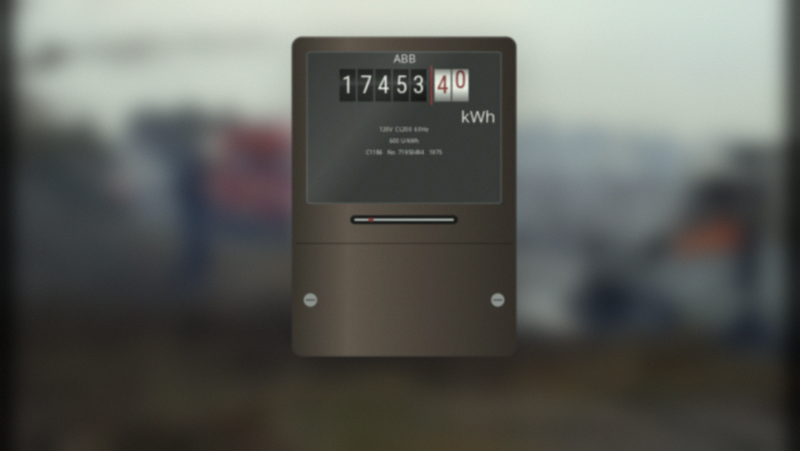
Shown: 17453.40; kWh
